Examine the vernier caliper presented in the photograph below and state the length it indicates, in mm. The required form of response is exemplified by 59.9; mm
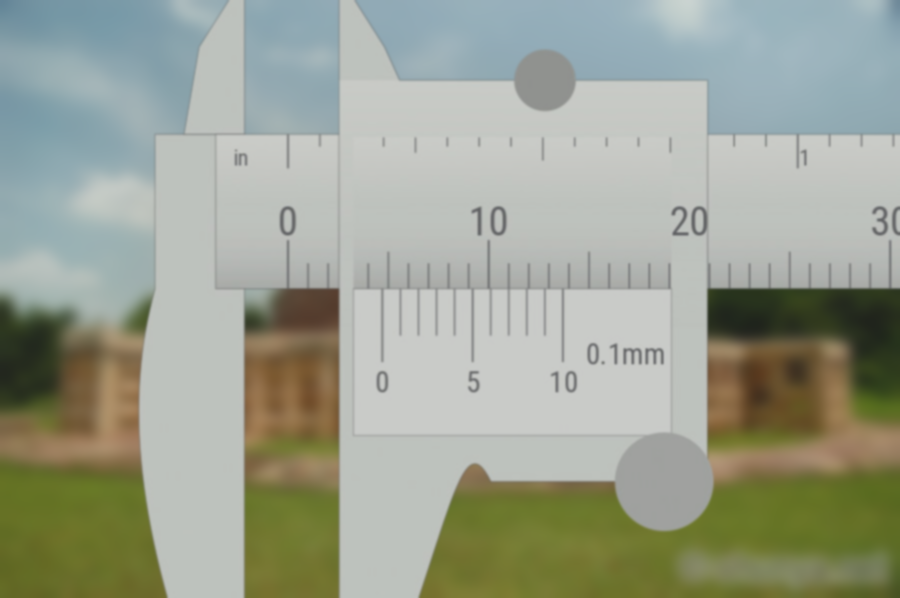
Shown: 4.7; mm
